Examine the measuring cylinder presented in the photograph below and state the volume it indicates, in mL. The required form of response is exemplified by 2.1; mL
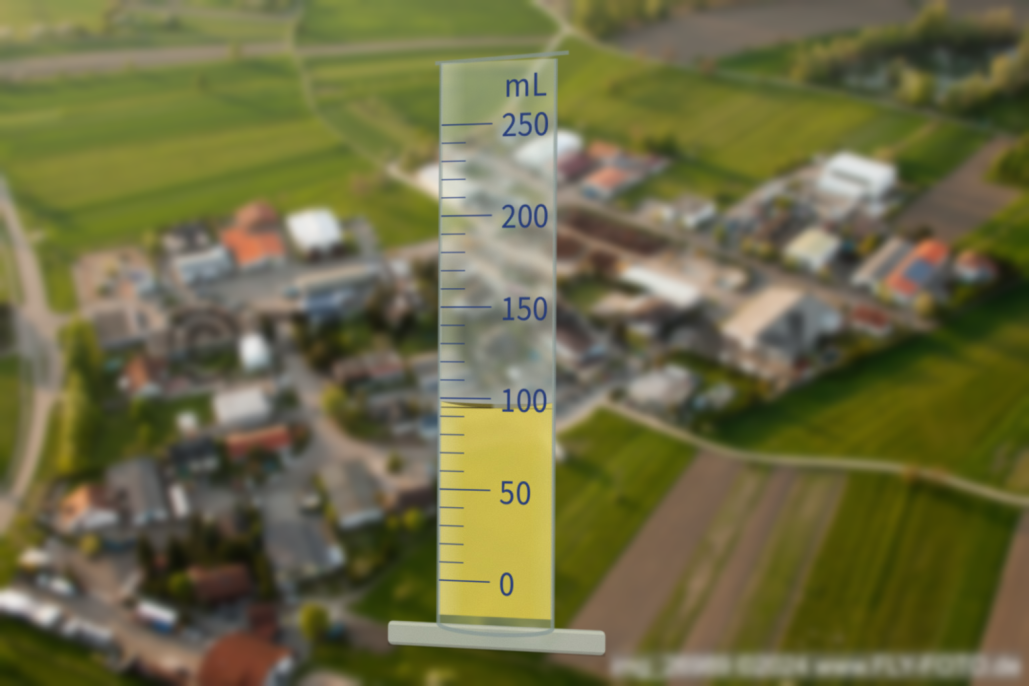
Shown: 95; mL
